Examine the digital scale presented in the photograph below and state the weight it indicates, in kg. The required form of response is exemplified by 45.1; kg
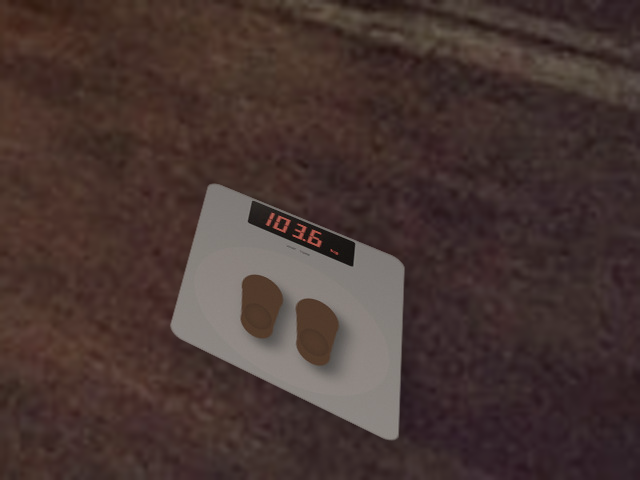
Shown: 103.6; kg
